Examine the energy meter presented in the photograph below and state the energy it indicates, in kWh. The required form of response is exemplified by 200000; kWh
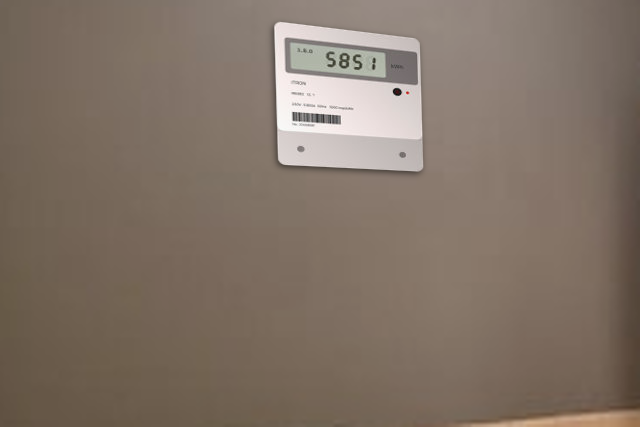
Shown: 5851; kWh
